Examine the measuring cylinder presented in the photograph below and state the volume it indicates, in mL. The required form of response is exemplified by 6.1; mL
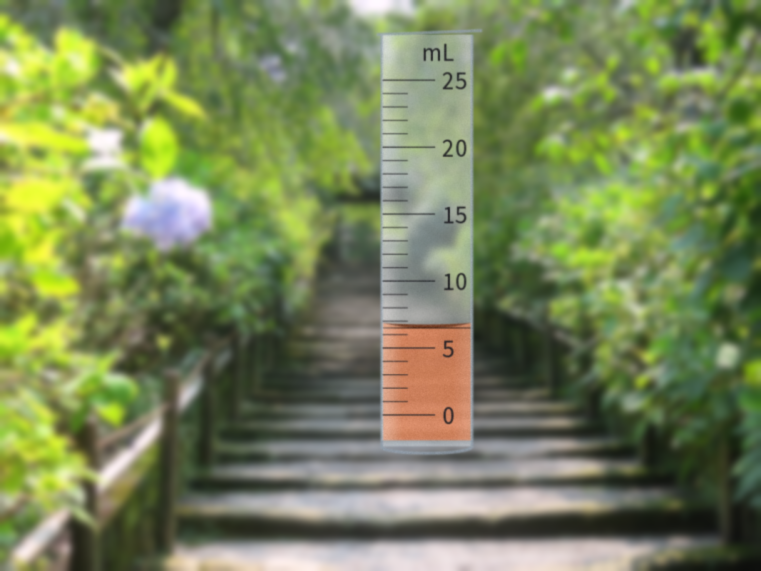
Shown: 6.5; mL
